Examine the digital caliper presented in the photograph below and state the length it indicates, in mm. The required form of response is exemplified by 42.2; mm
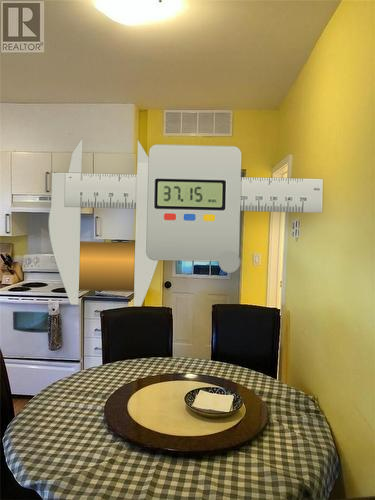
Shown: 37.15; mm
